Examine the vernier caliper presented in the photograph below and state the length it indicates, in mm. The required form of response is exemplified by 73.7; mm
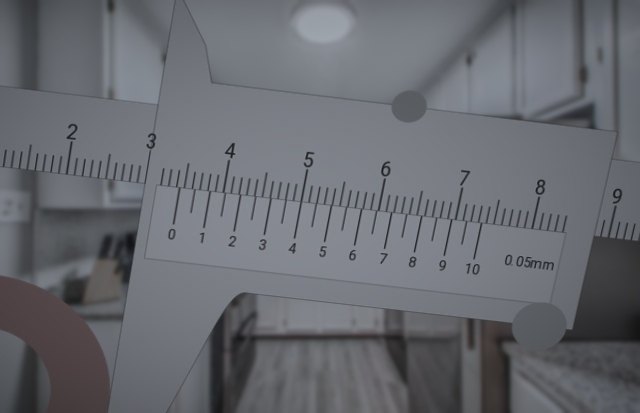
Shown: 34.4; mm
